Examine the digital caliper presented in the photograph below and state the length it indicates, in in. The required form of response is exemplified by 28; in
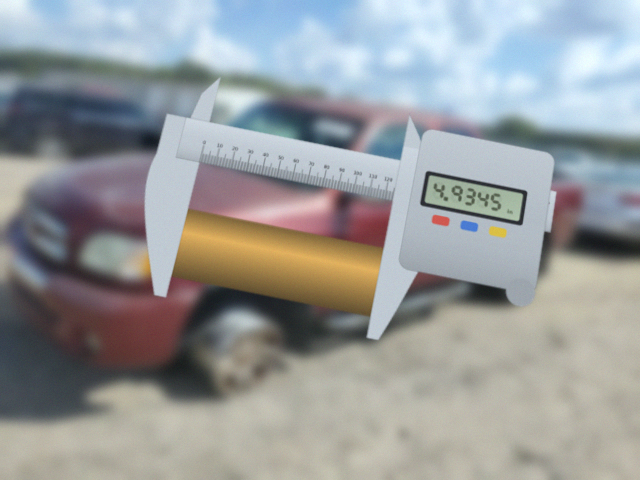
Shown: 4.9345; in
